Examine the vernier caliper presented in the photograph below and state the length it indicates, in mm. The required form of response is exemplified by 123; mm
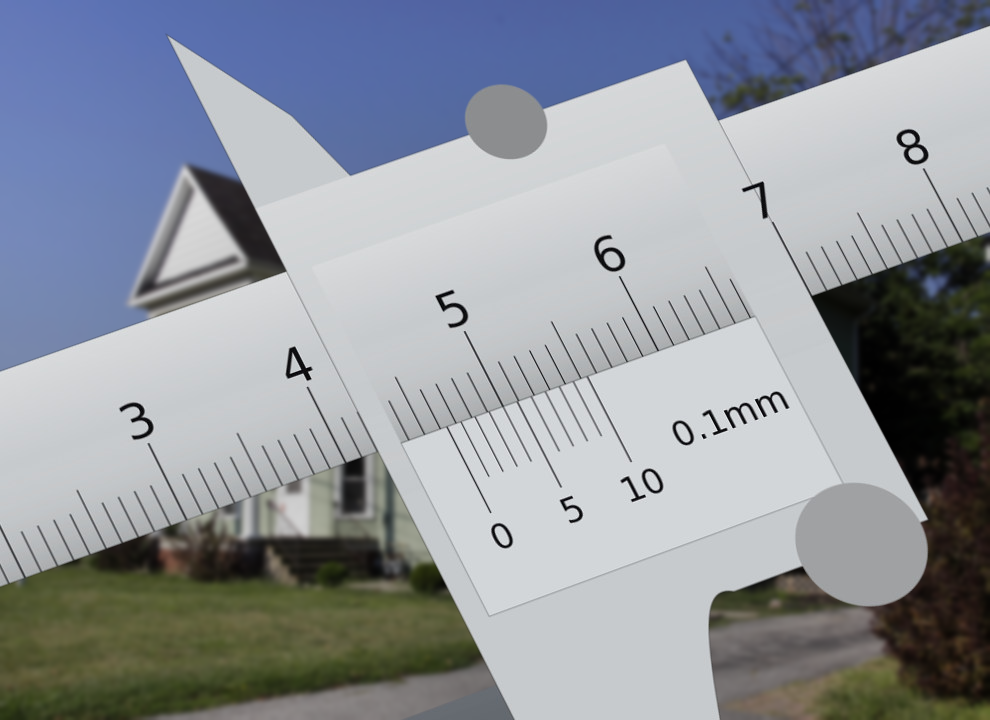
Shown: 46.4; mm
